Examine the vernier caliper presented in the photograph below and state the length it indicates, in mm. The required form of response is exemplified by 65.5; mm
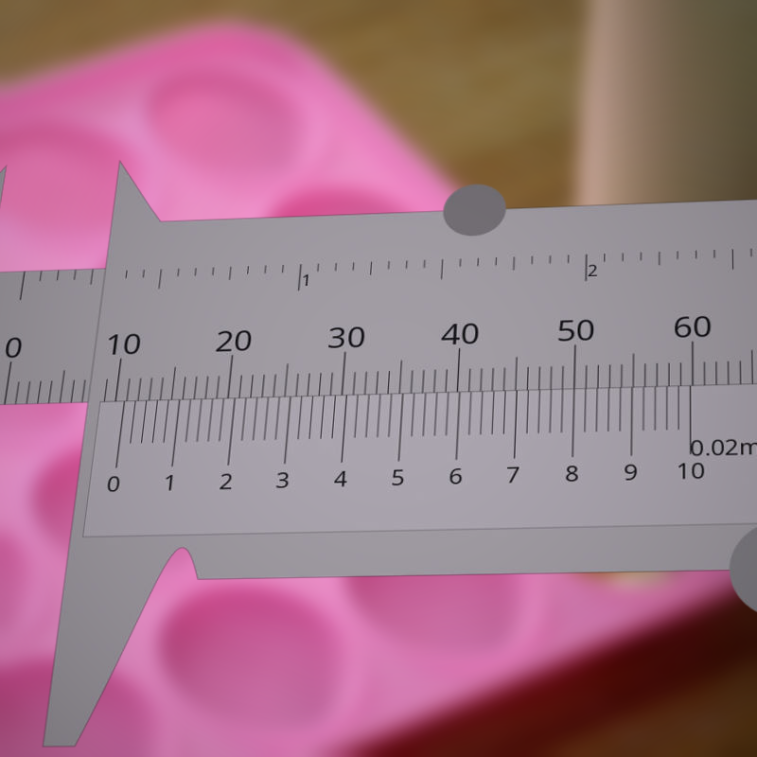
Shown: 10.8; mm
